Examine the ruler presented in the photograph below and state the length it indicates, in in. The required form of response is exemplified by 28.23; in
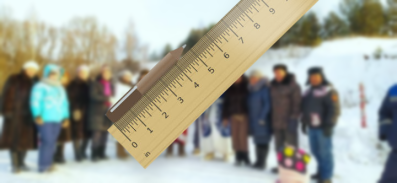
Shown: 5; in
